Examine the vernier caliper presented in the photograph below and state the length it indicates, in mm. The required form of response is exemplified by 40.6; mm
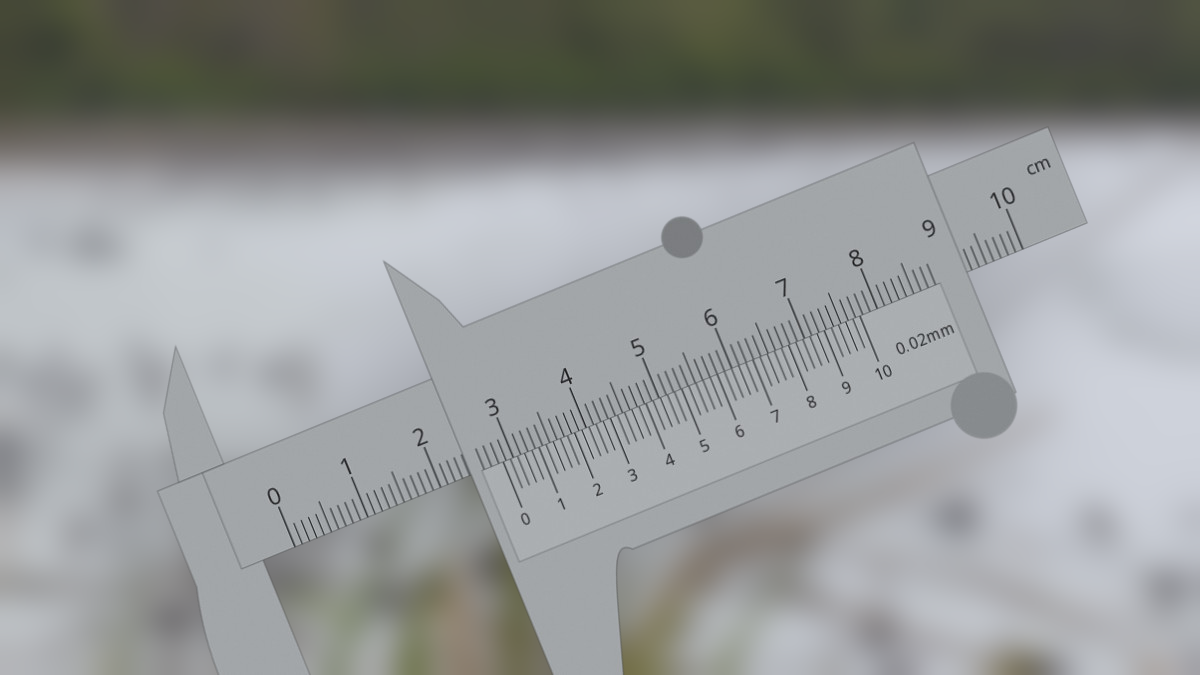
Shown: 28.6; mm
